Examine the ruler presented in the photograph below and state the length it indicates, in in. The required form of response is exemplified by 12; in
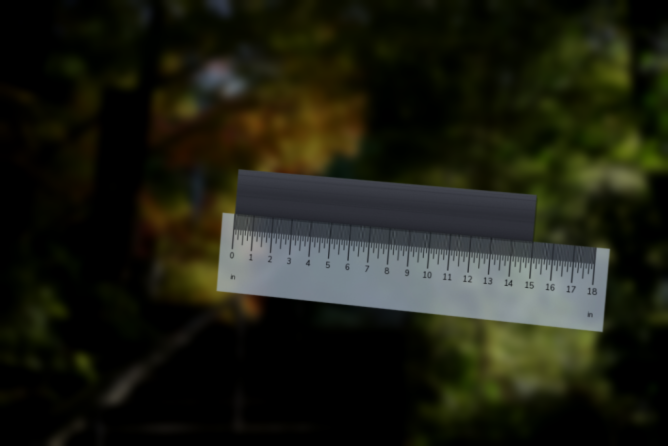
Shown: 15; in
